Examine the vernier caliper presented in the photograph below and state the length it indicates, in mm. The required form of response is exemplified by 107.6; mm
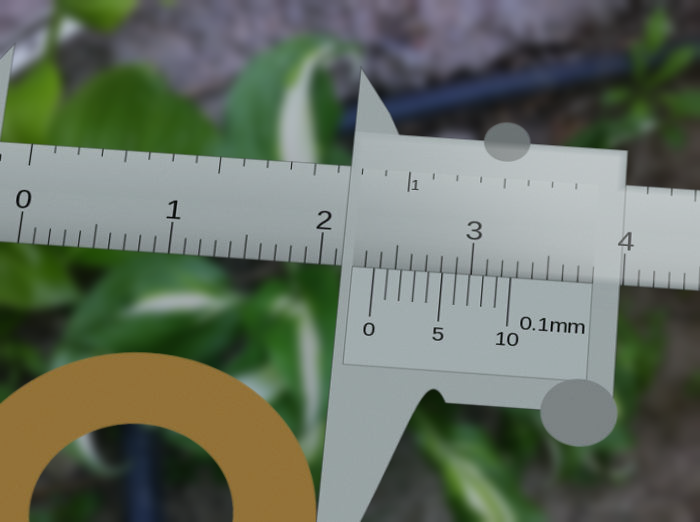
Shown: 23.6; mm
